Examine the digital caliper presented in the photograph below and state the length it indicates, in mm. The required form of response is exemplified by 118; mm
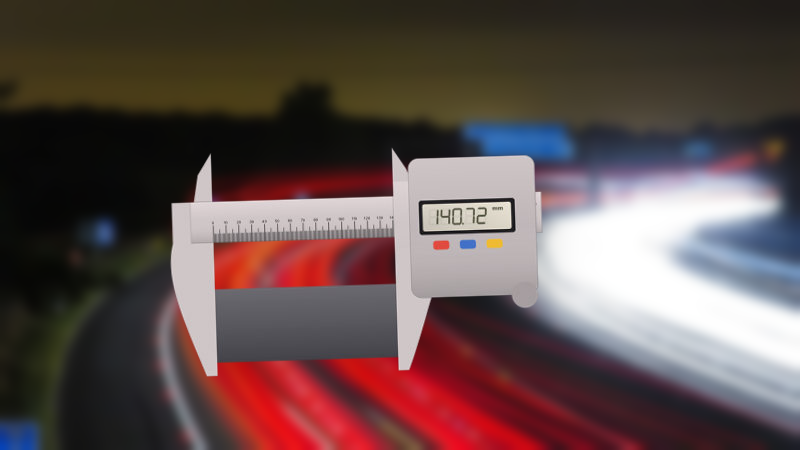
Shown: 140.72; mm
